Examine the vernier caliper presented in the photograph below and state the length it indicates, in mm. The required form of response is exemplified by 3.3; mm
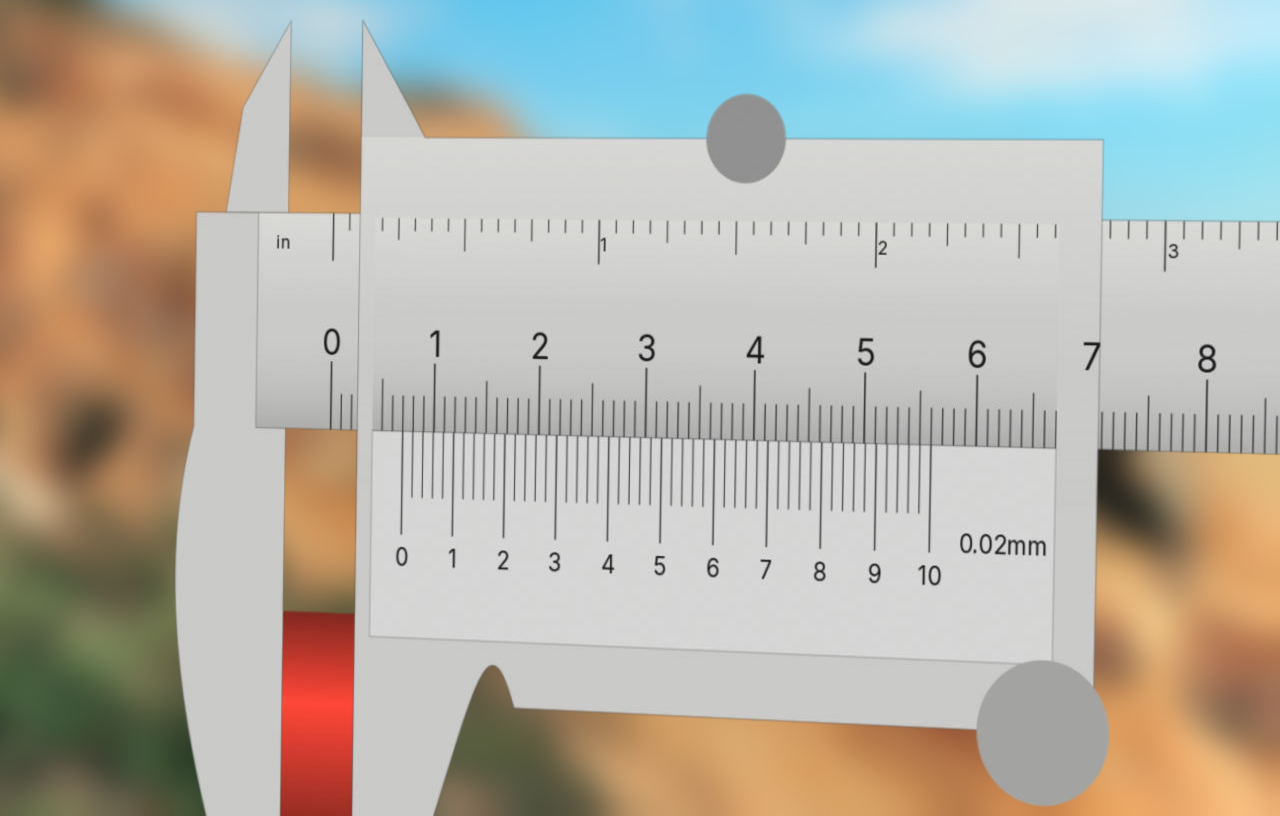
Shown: 7.0; mm
